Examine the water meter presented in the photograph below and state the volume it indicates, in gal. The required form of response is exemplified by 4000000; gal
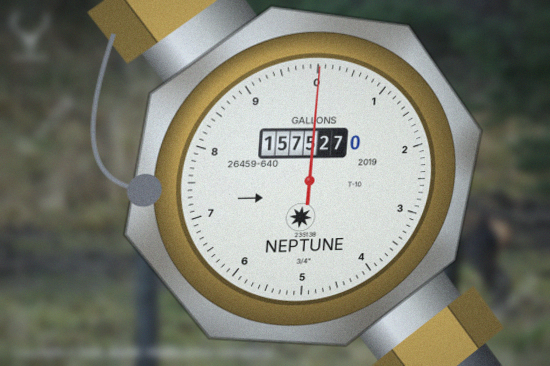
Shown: 1575270.0; gal
